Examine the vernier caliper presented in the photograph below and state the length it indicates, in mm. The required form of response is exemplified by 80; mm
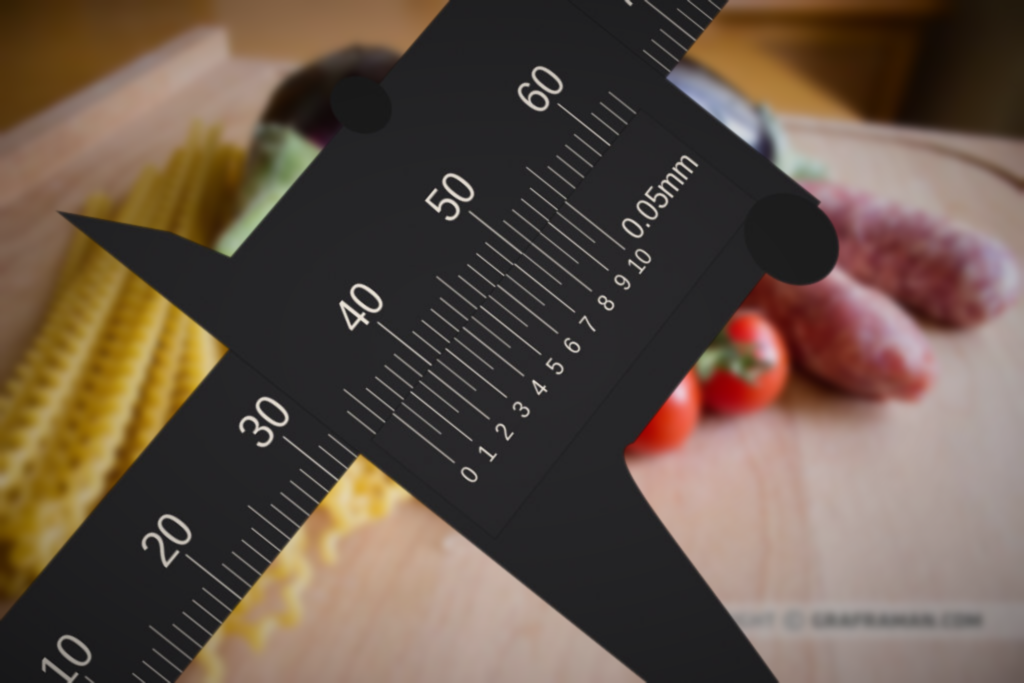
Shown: 35.8; mm
